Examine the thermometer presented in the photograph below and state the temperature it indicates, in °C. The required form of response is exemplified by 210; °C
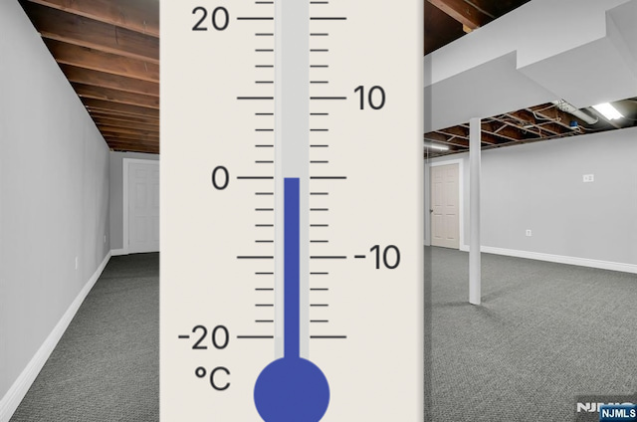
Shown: 0; °C
